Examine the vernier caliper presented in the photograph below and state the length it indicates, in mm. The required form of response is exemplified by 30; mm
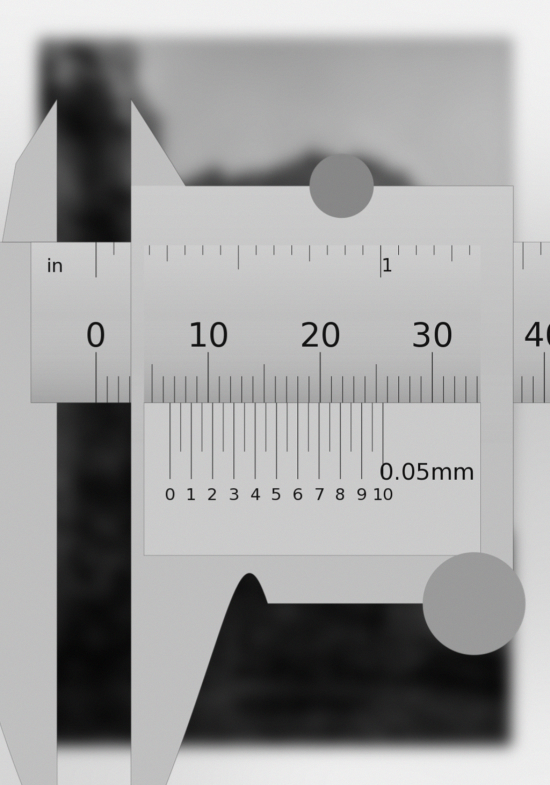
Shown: 6.6; mm
